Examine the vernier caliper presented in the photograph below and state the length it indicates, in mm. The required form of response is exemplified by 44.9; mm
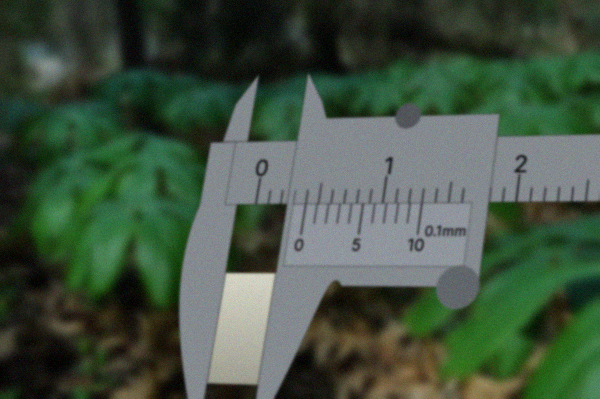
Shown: 4.0; mm
